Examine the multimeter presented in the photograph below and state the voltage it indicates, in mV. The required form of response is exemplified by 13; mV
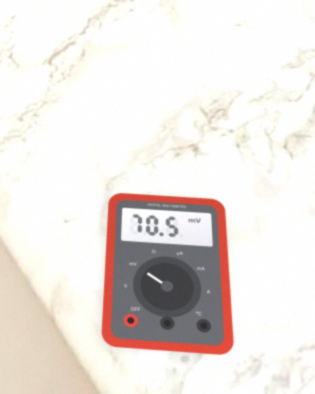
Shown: 70.5; mV
